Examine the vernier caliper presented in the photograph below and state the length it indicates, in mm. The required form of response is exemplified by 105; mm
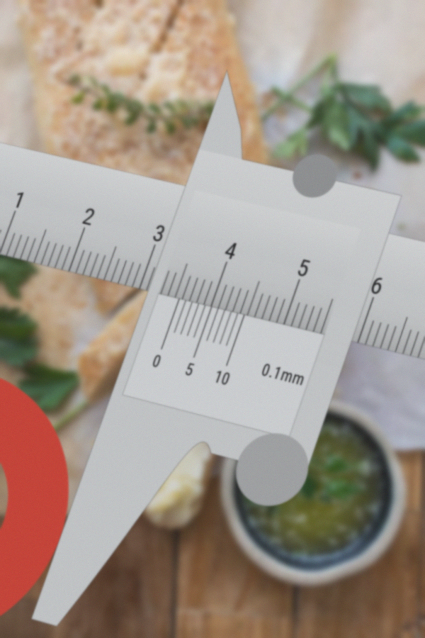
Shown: 35.6; mm
